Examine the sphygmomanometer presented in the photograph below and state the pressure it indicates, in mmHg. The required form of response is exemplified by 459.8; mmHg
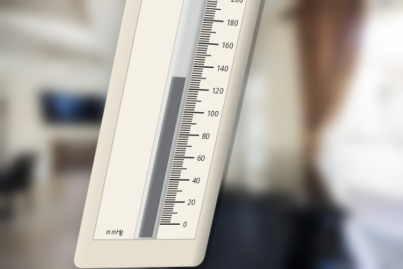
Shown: 130; mmHg
